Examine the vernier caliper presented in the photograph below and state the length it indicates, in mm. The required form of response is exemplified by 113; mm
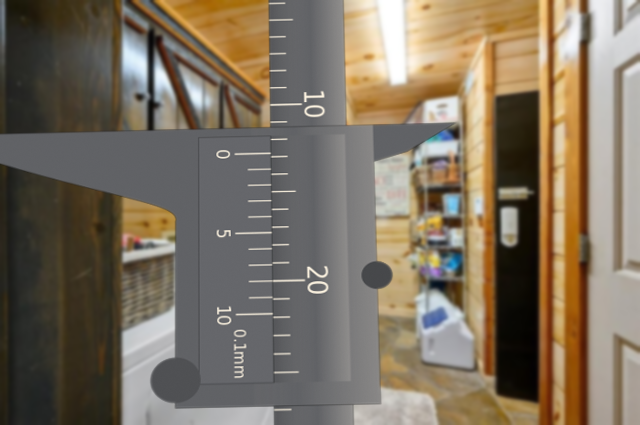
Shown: 12.8; mm
